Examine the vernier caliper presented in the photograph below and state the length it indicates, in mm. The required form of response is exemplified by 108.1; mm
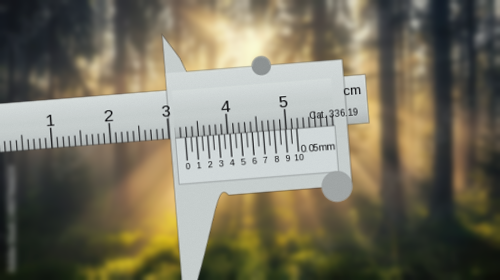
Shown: 32.8; mm
